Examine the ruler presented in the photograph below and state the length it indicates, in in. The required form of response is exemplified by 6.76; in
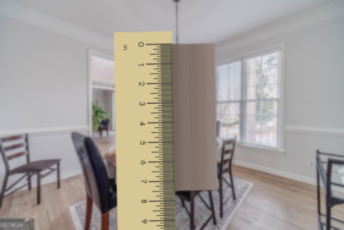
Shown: 7.5; in
